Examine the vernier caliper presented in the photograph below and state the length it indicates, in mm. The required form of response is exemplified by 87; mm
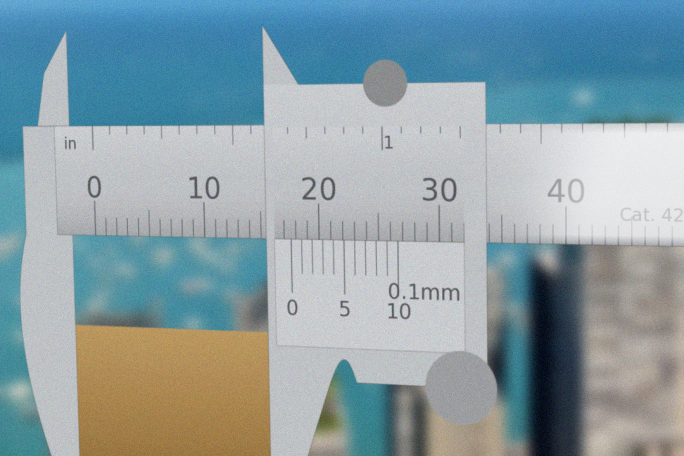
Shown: 17.6; mm
